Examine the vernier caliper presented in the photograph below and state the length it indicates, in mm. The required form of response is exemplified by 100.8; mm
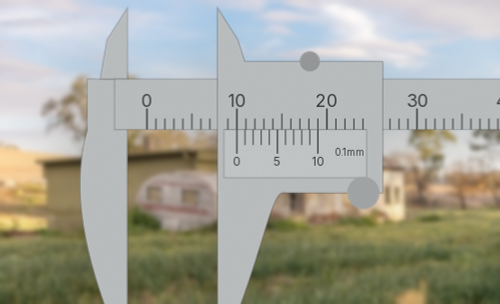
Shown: 10.0; mm
